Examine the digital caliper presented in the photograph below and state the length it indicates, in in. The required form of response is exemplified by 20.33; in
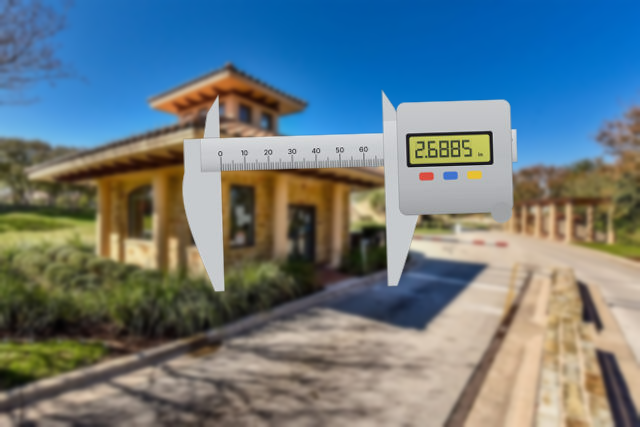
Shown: 2.6885; in
